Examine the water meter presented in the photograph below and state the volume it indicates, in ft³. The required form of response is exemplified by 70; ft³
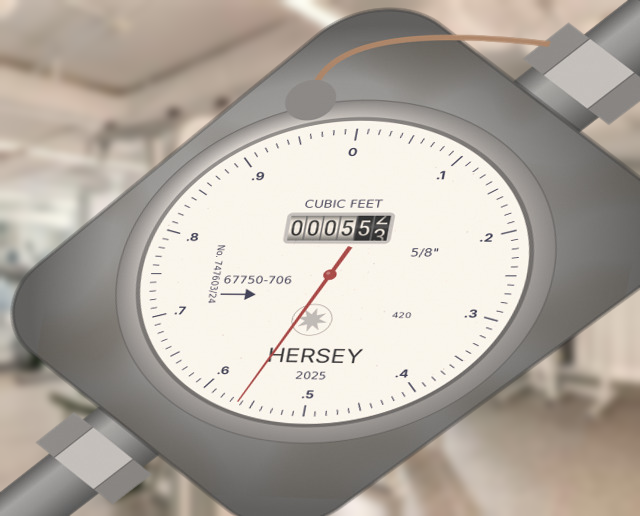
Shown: 552.56; ft³
